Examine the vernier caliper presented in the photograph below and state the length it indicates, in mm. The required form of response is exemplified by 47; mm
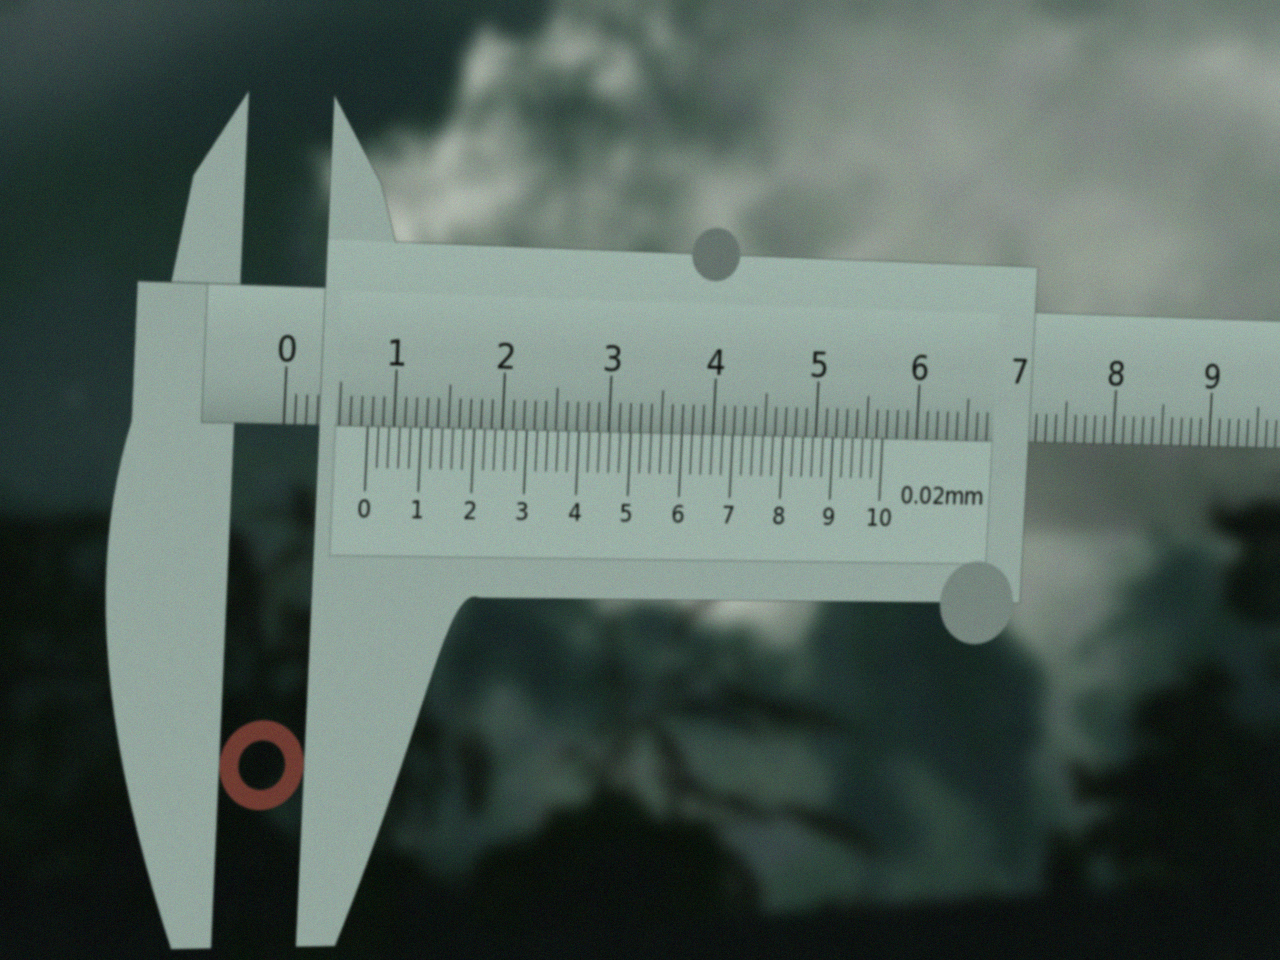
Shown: 7.6; mm
